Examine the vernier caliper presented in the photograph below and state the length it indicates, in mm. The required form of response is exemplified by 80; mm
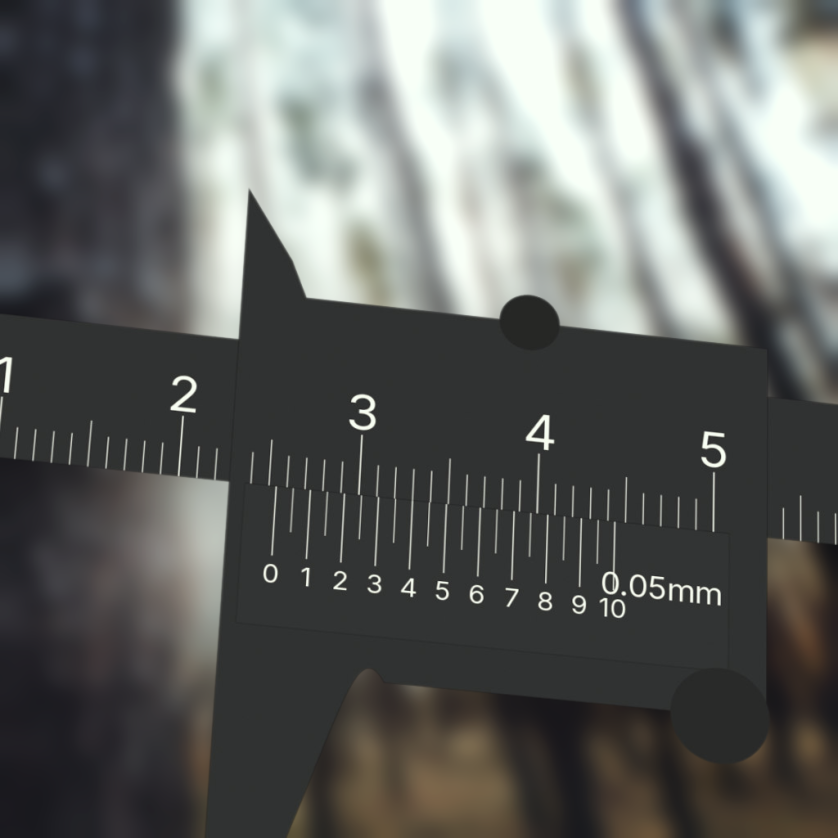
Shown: 25.4; mm
